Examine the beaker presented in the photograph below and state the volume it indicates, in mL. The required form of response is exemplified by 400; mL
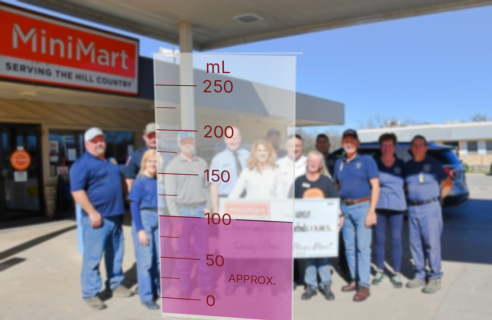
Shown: 100; mL
